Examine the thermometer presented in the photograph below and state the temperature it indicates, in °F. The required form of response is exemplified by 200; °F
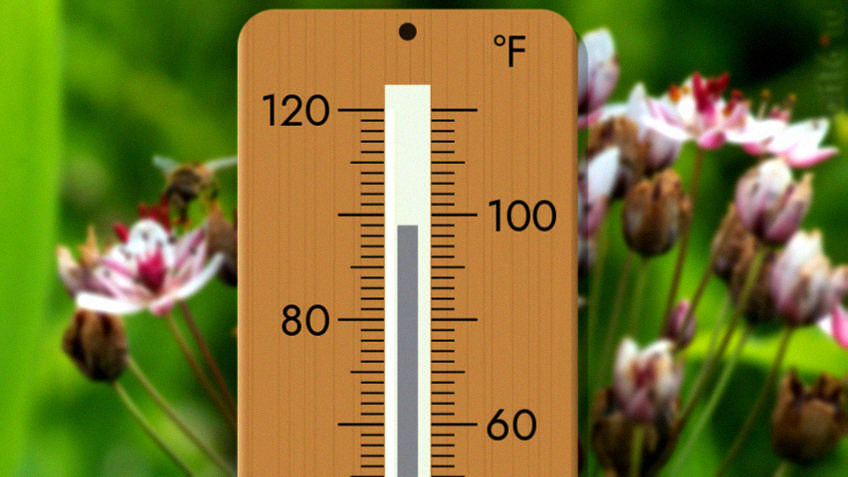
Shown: 98; °F
